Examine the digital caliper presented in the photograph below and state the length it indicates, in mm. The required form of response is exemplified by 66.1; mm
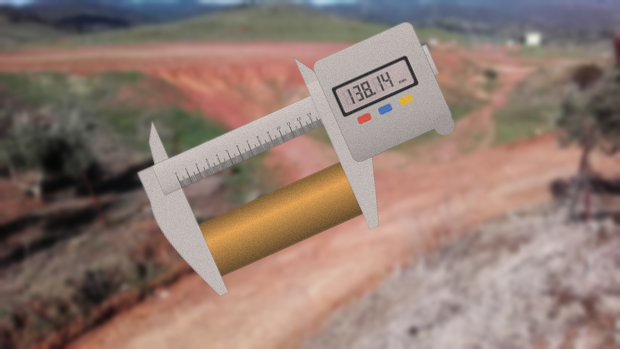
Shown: 138.14; mm
